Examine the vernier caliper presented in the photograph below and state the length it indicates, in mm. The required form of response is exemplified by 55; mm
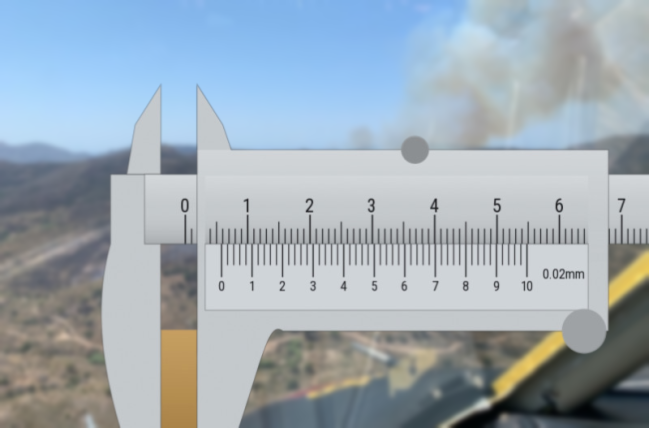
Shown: 5.8; mm
